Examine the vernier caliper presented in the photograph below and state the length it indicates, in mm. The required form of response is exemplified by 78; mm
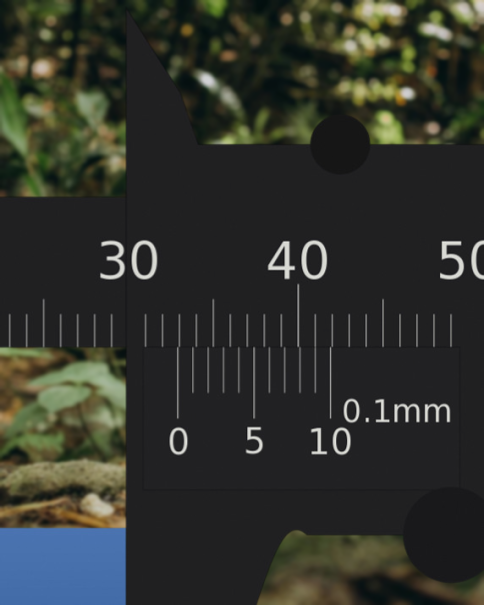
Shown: 32.9; mm
